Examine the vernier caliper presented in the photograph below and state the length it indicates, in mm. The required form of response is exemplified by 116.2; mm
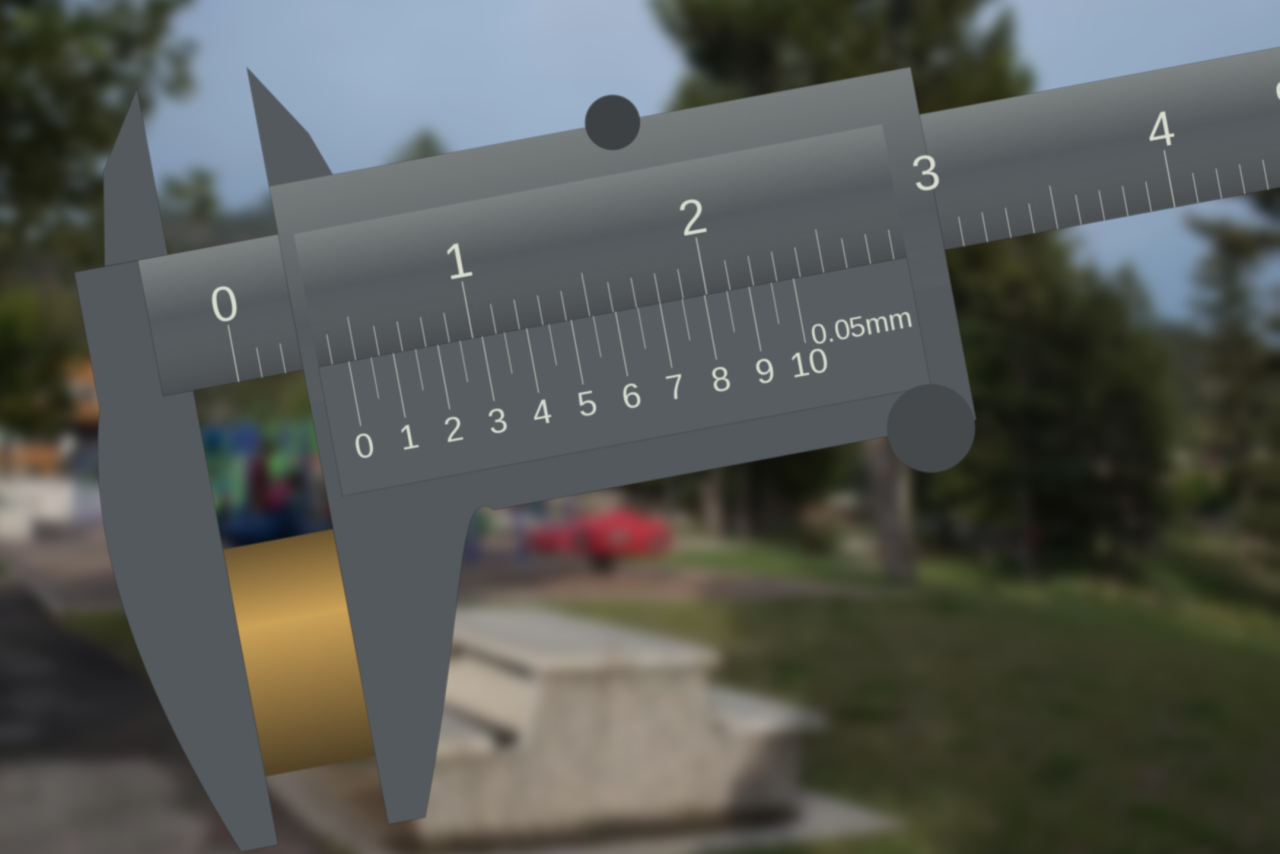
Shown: 4.7; mm
